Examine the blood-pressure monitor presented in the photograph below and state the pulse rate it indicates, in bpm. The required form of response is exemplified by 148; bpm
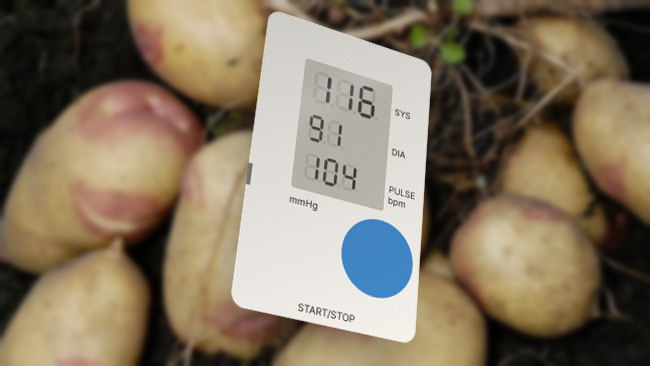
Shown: 104; bpm
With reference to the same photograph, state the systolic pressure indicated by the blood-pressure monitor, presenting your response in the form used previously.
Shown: 116; mmHg
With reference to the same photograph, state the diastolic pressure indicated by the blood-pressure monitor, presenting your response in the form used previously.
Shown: 91; mmHg
